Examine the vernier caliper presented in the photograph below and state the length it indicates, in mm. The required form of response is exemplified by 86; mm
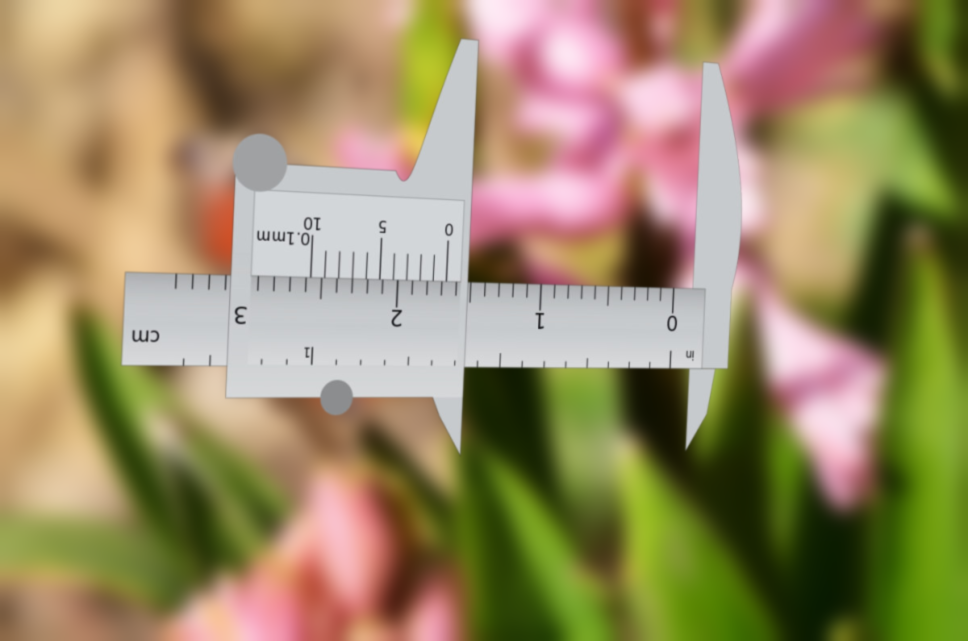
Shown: 16.7; mm
